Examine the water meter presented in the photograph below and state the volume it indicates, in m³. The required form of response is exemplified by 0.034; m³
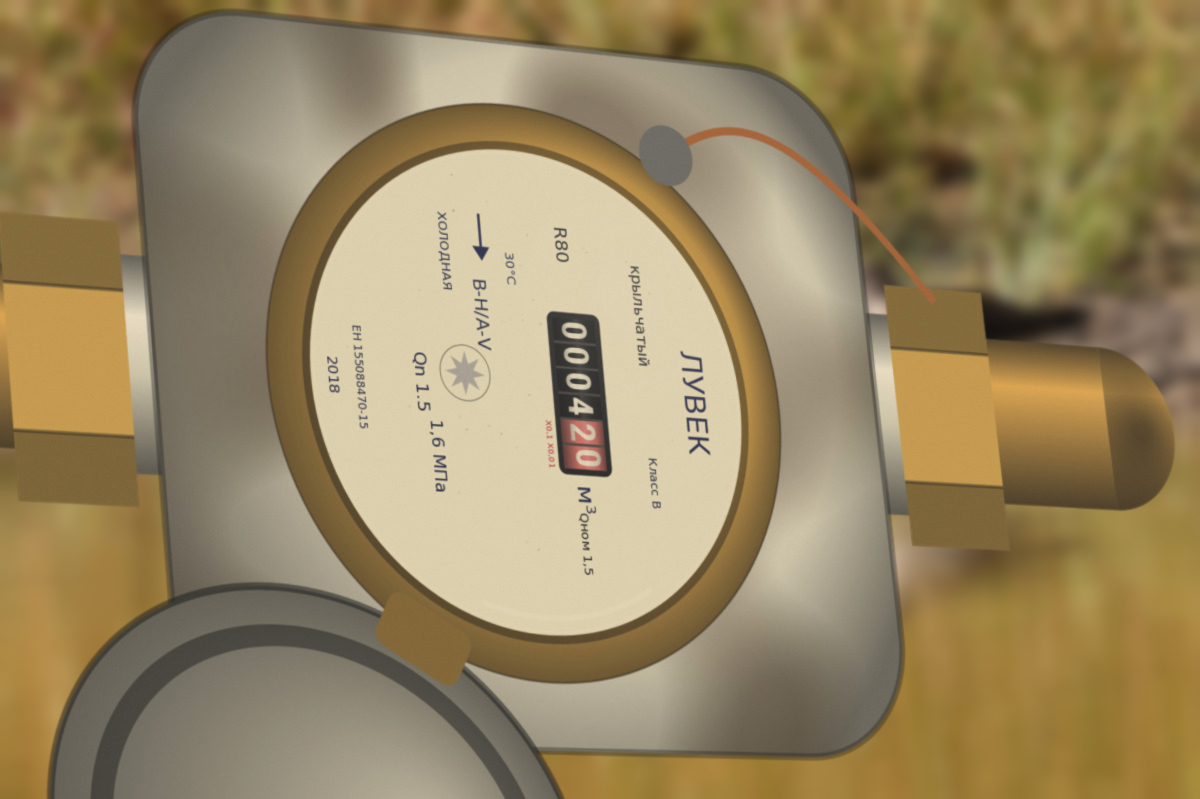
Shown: 4.20; m³
